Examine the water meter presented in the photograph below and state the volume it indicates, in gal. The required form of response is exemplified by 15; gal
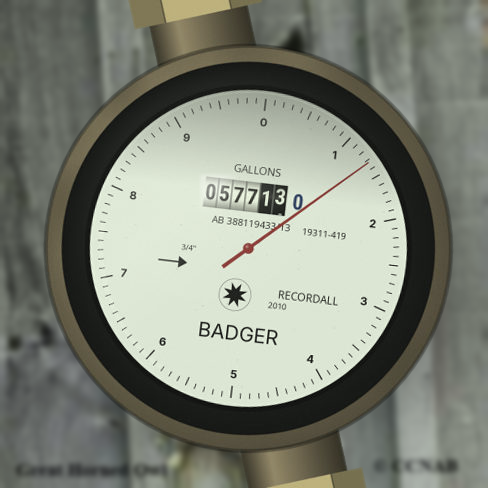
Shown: 577131.3; gal
